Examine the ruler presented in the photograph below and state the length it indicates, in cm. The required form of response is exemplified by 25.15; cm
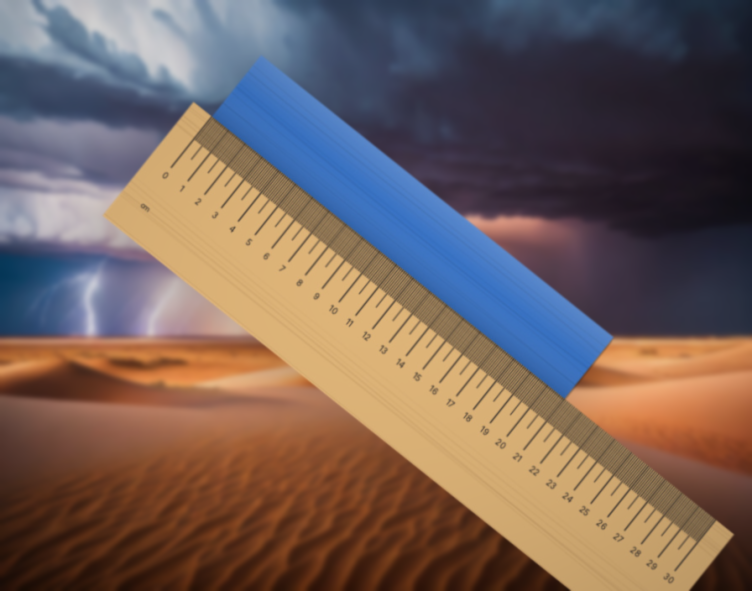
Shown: 21; cm
